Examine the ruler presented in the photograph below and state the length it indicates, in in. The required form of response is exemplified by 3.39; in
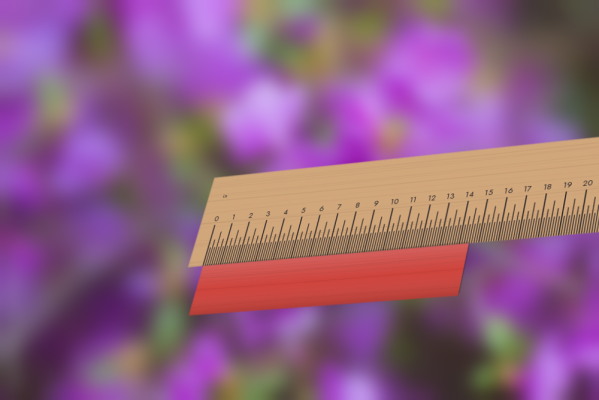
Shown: 14.5; in
